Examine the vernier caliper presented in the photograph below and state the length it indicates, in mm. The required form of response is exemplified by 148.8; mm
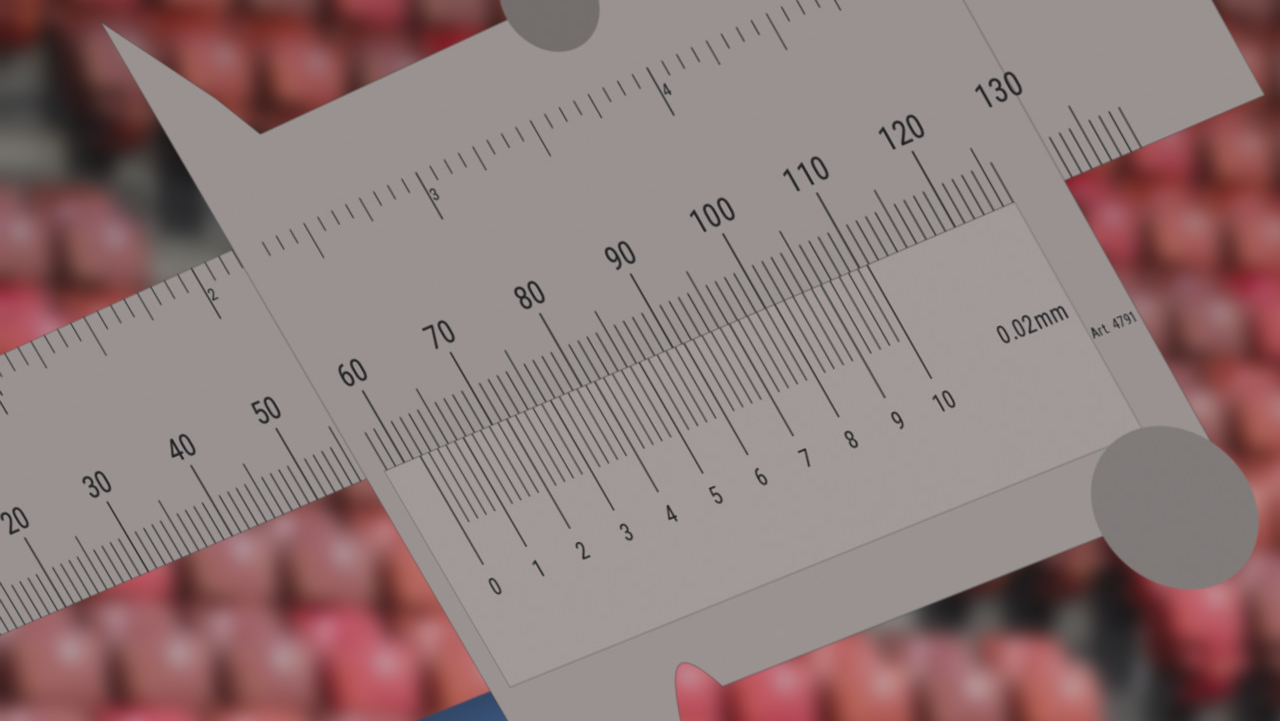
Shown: 61.8; mm
